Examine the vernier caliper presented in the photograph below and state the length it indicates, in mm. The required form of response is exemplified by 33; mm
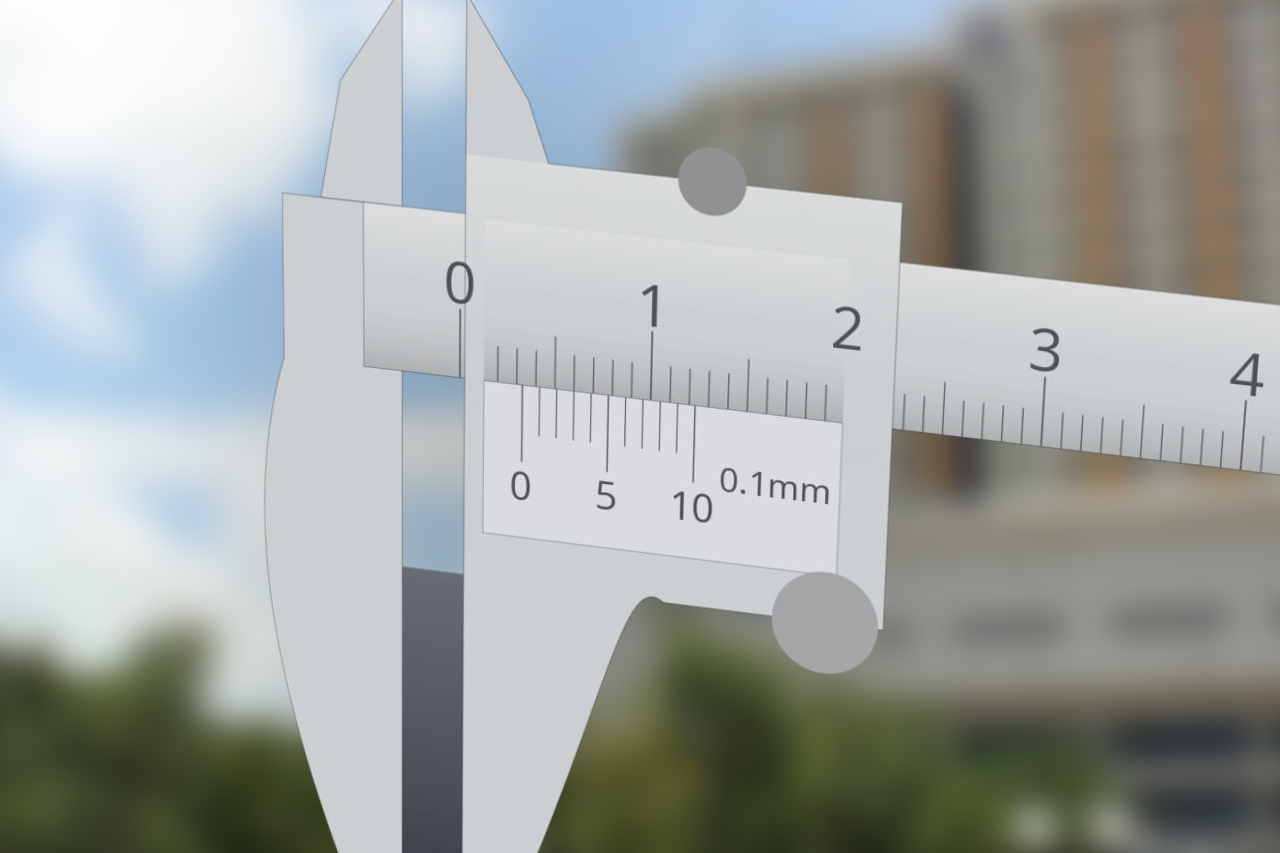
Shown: 3.3; mm
